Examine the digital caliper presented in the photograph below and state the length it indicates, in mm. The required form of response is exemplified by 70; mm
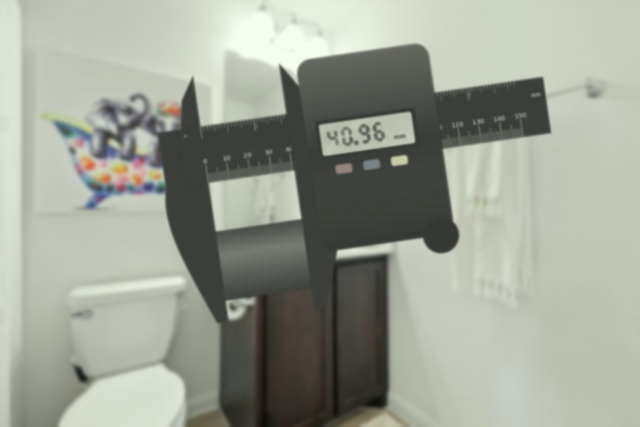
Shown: 40.96; mm
